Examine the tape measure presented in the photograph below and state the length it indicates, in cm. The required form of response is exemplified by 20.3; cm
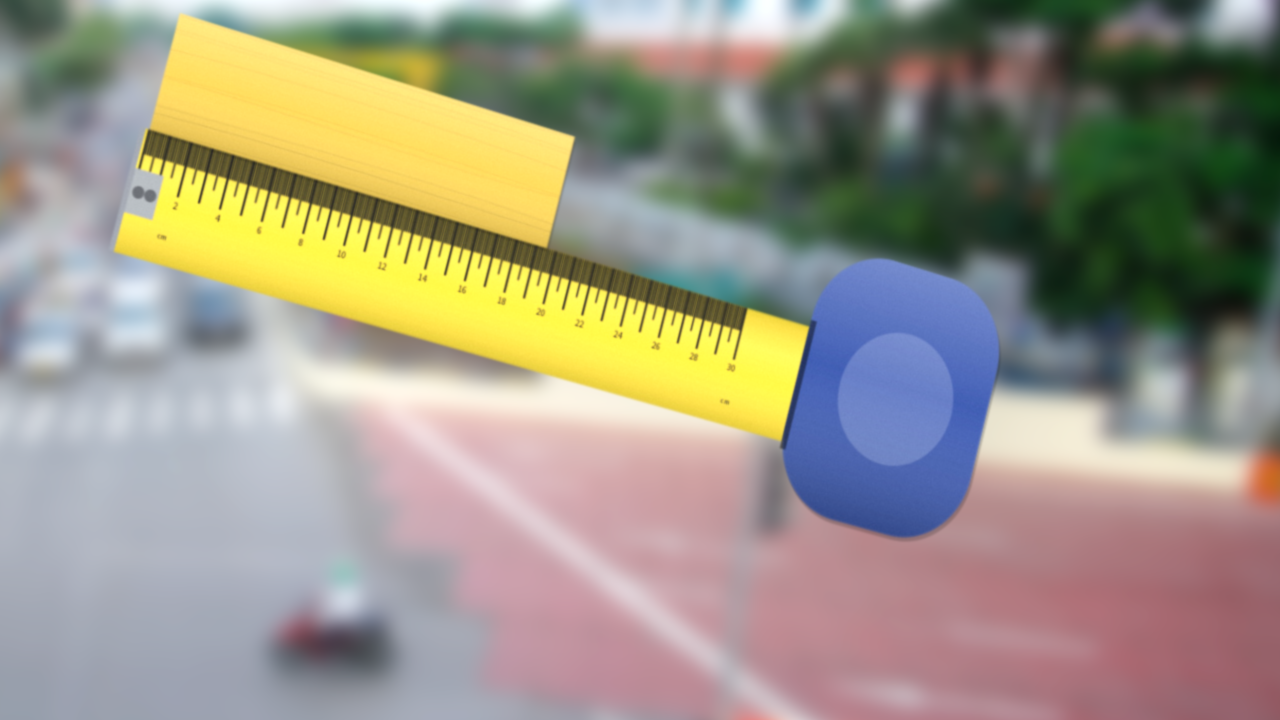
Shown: 19.5; cm
